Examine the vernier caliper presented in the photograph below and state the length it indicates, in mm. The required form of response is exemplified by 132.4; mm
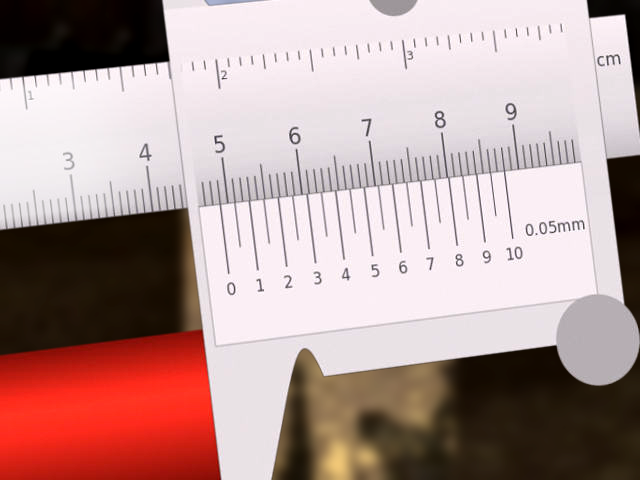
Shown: 49.0; mm
